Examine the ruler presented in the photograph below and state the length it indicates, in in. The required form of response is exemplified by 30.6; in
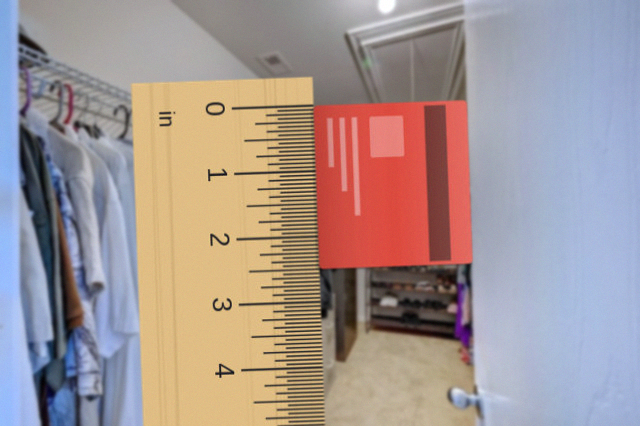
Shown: 2.5; in
